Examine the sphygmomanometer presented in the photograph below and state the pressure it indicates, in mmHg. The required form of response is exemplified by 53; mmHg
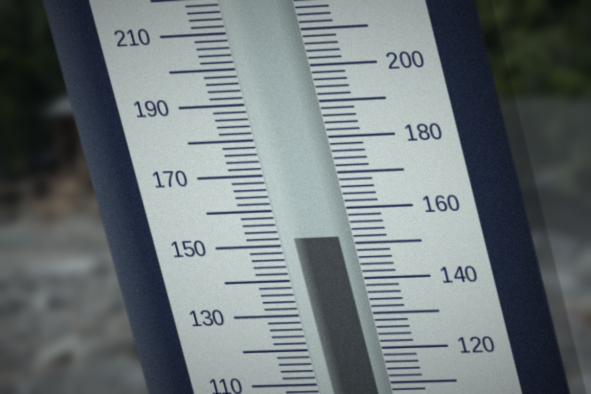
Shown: 152; mmHg
